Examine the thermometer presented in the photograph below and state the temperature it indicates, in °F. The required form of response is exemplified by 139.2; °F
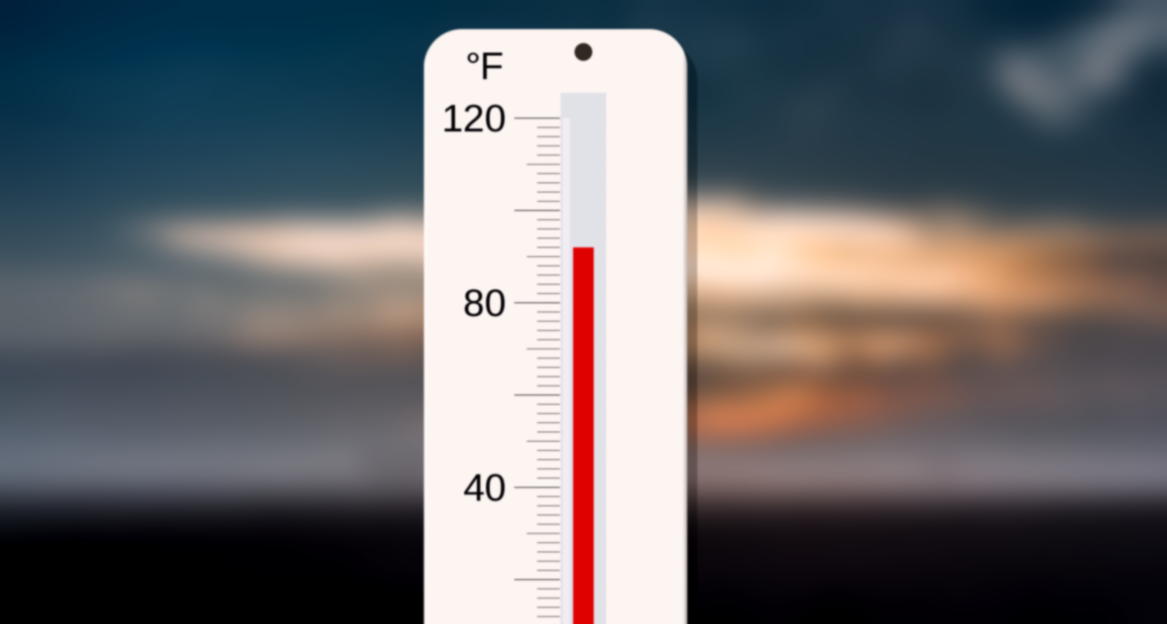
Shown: 92; °F
